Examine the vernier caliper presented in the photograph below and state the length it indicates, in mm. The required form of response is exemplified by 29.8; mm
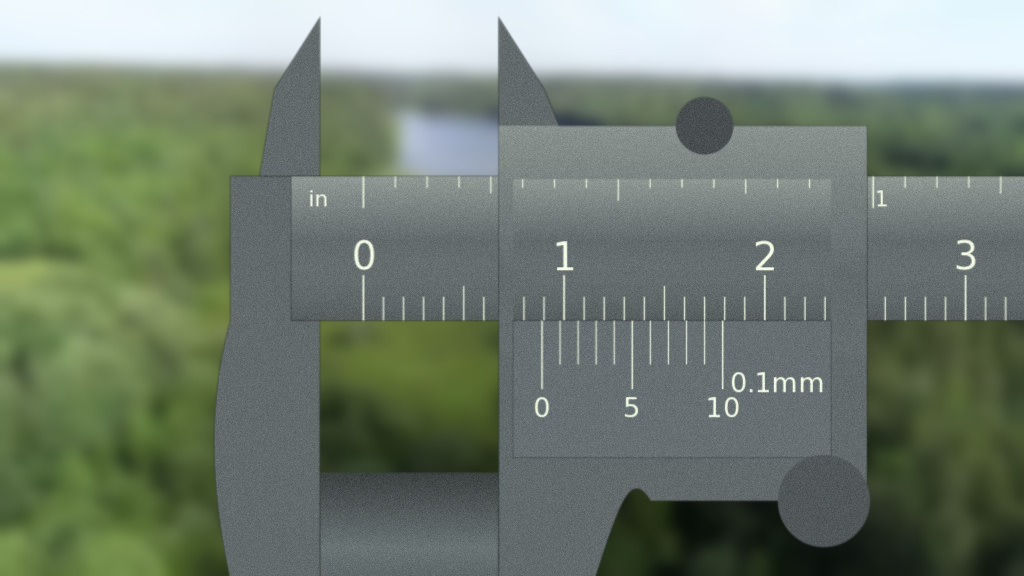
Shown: 8.9; mm
